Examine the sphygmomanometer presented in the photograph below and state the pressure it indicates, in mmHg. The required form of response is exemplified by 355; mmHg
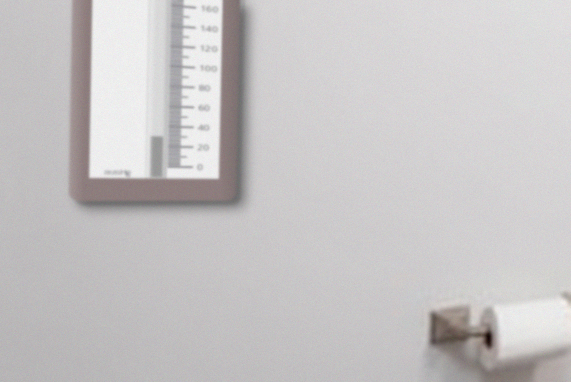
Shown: 30; mmHg
